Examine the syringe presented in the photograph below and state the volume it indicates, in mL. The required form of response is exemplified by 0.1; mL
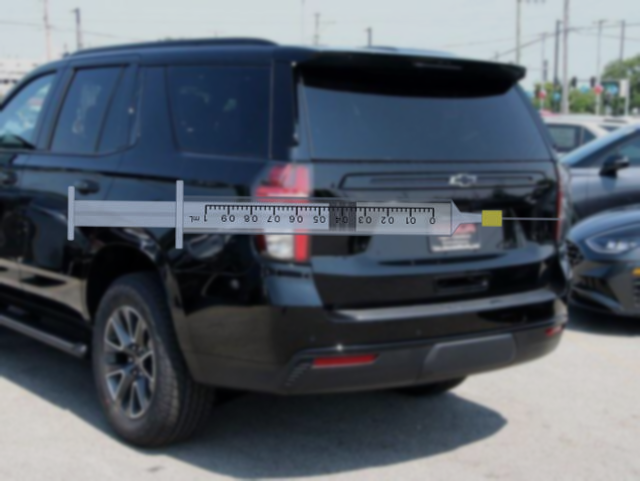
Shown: 0.34; mL
